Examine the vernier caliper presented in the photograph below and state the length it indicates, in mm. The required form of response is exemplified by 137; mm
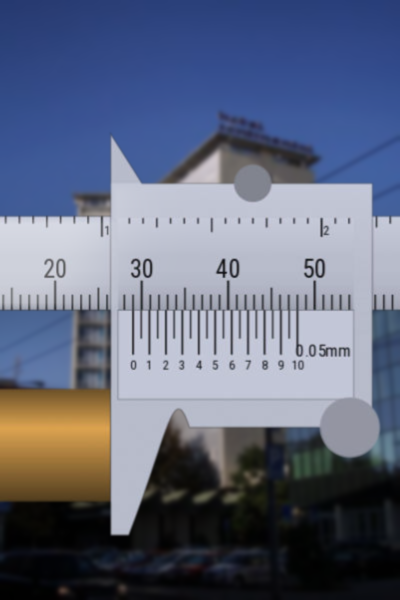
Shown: 29.0; mm
